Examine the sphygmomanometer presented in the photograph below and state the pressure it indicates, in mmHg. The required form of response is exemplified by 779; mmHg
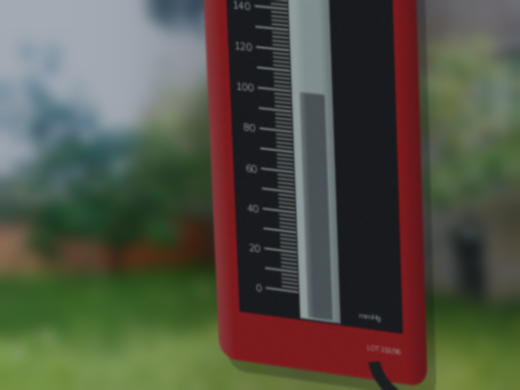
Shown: 100; mmHg
